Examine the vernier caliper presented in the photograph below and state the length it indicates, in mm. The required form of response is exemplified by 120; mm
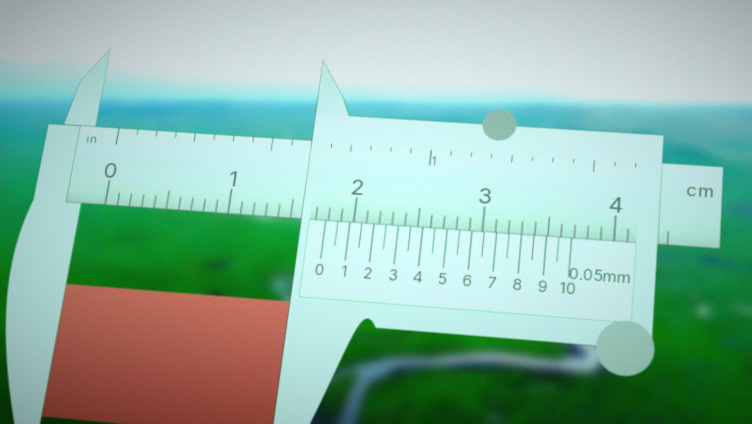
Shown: 17.8; mm
